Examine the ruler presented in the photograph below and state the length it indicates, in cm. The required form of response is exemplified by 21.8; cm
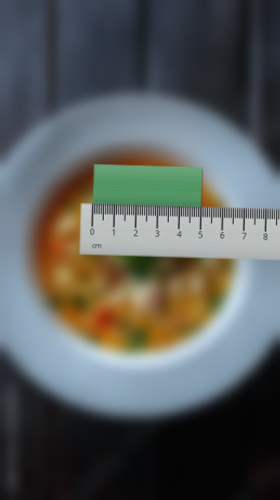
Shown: 5; cm
